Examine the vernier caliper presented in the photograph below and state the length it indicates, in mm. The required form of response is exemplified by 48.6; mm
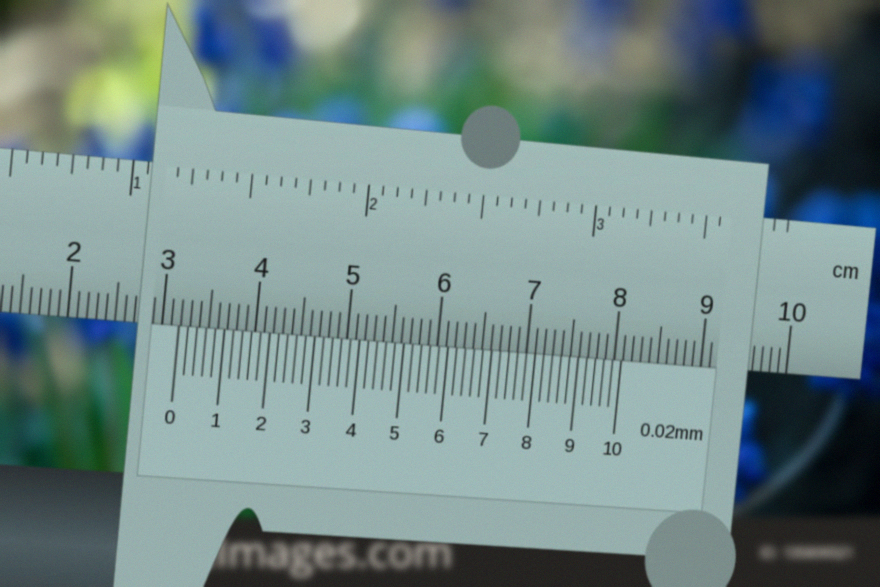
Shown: 31.8; mm
